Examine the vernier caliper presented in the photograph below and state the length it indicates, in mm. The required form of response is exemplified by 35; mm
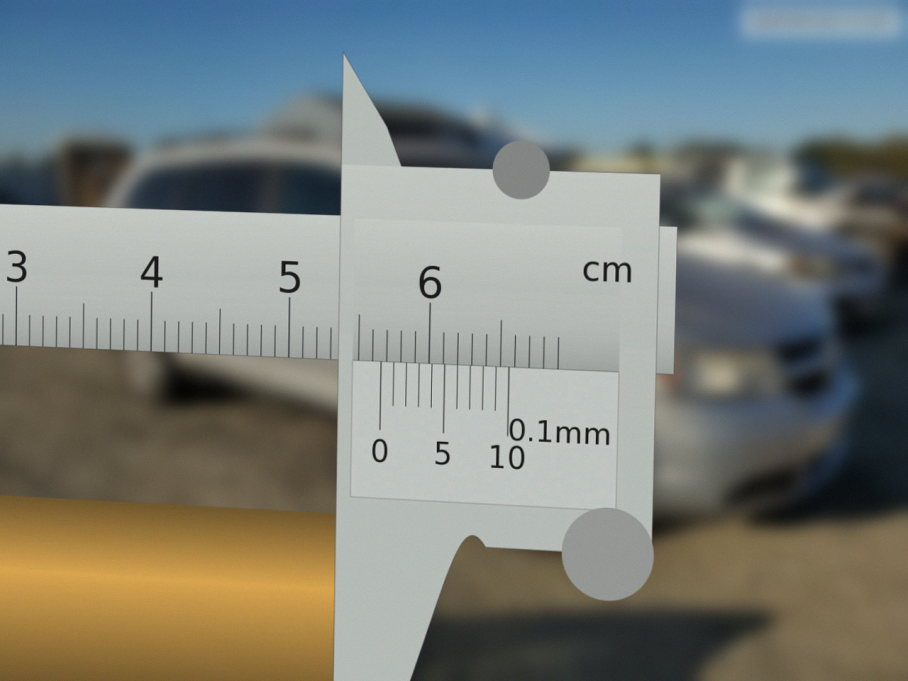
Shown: 56.6; mm
